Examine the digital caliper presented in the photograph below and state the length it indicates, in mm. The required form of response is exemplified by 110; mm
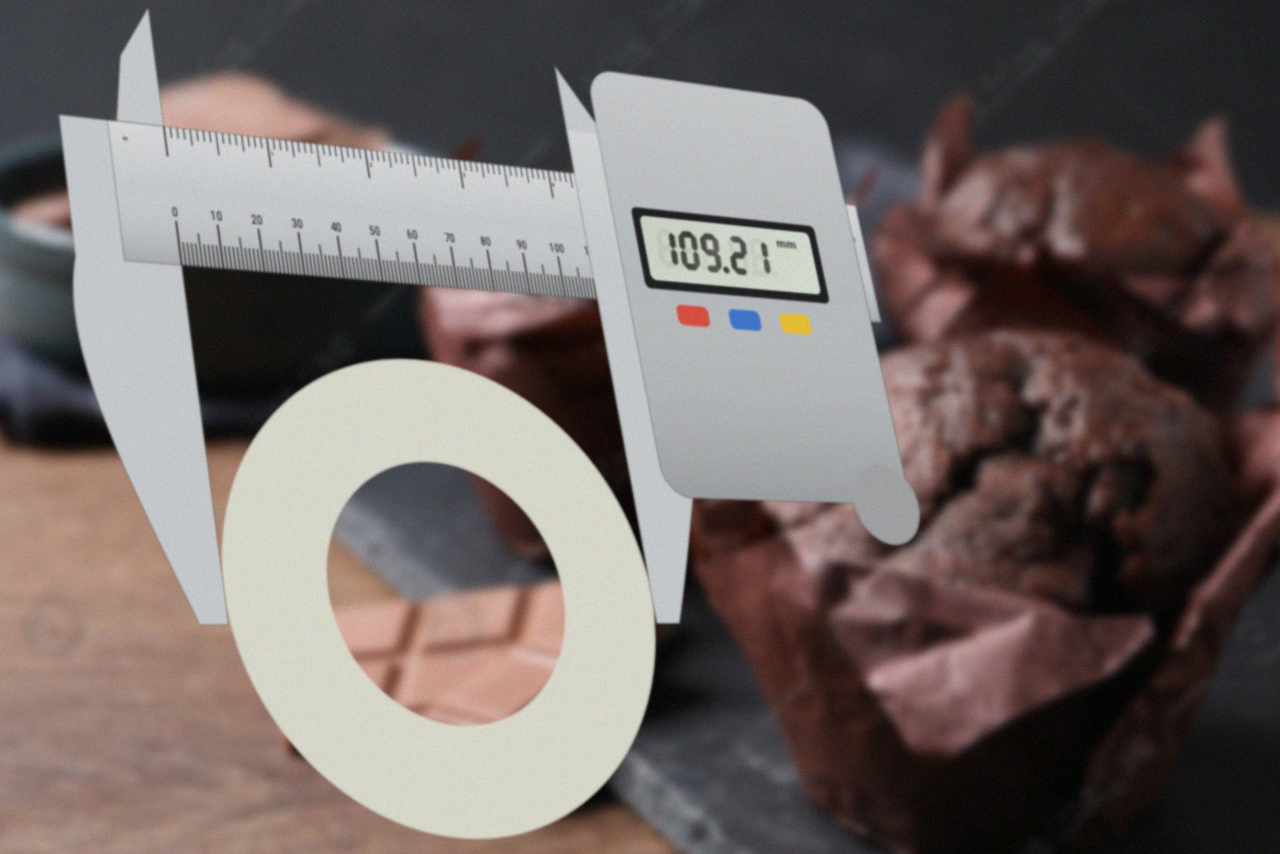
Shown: 109.21; mm
